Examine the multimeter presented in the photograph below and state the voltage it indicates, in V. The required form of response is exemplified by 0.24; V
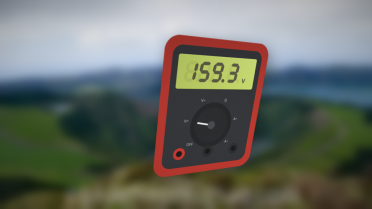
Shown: 159.3; V
